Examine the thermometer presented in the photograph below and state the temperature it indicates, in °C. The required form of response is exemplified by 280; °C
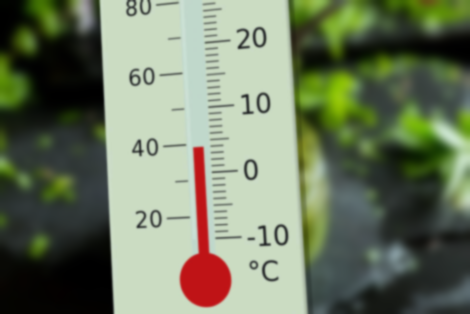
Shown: 4; °C
